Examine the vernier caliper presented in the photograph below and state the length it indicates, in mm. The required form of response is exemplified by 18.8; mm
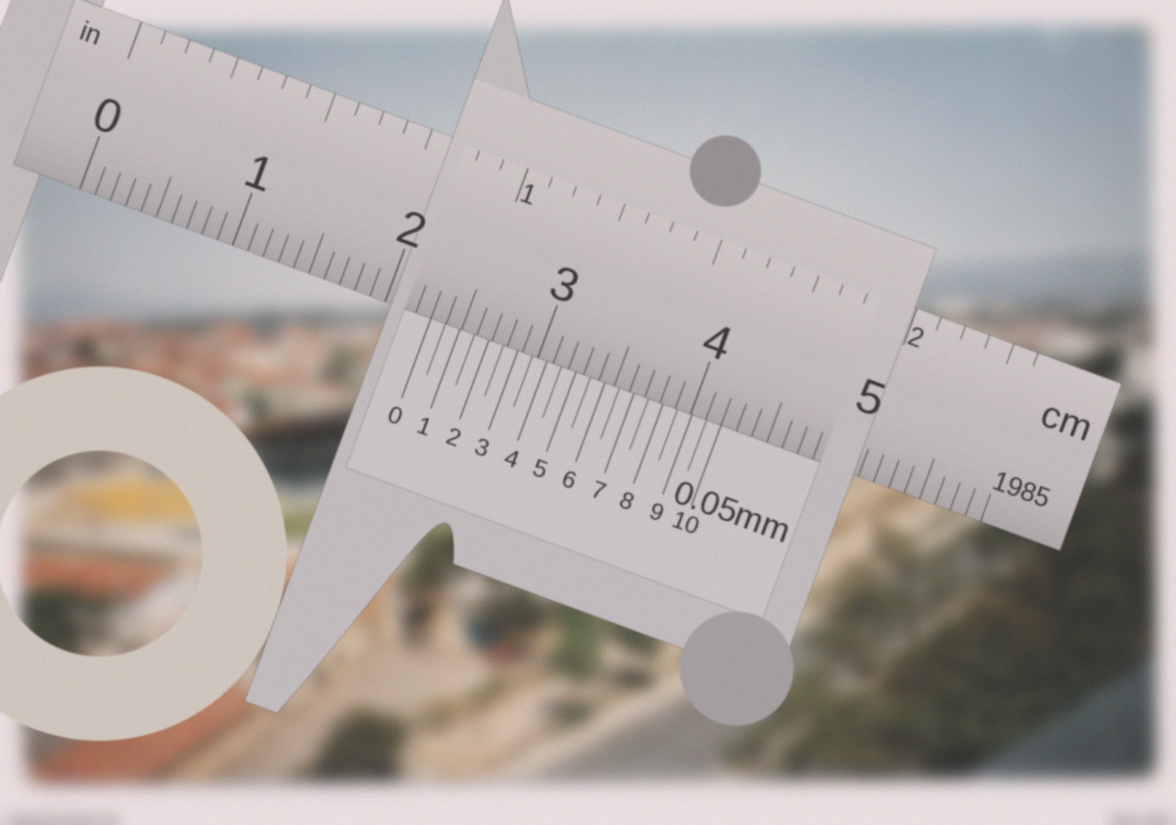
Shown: 23.0; mm
